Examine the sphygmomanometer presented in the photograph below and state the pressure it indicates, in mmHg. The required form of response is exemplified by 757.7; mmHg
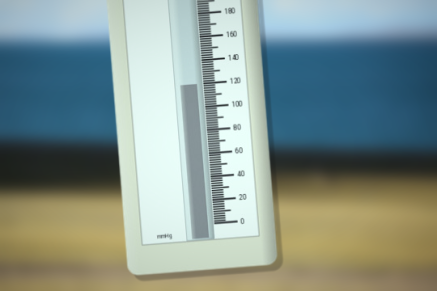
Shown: 120; mmHg
